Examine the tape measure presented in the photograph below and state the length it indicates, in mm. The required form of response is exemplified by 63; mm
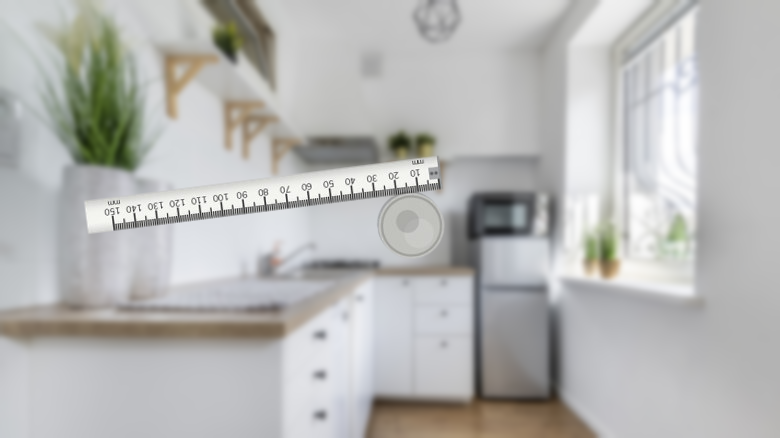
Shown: 30; mm
